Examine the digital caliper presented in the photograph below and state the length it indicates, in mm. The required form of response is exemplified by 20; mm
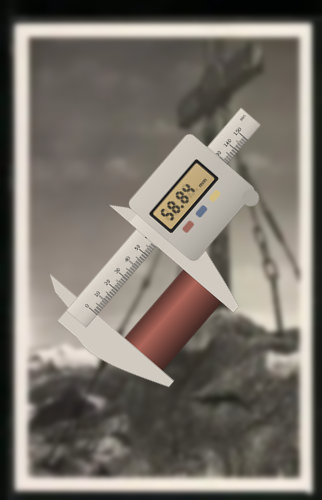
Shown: 58.84; mm
